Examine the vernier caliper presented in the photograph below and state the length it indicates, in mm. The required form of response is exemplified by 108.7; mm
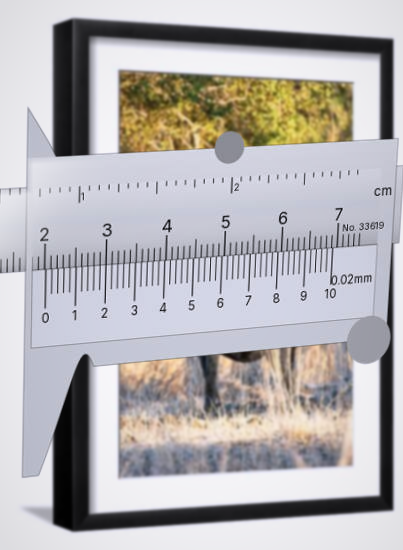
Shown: 20.2; mm
